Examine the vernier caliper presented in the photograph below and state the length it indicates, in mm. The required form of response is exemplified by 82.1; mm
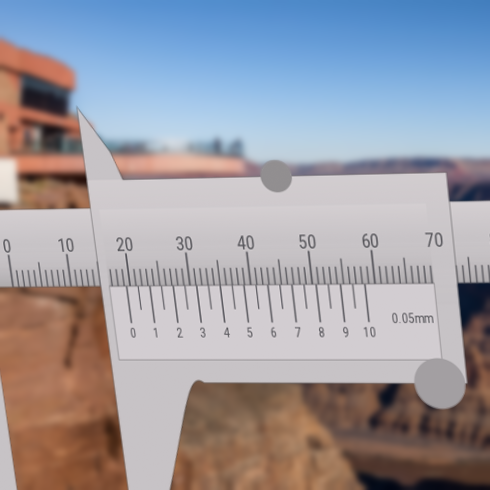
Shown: 19.4; mm
